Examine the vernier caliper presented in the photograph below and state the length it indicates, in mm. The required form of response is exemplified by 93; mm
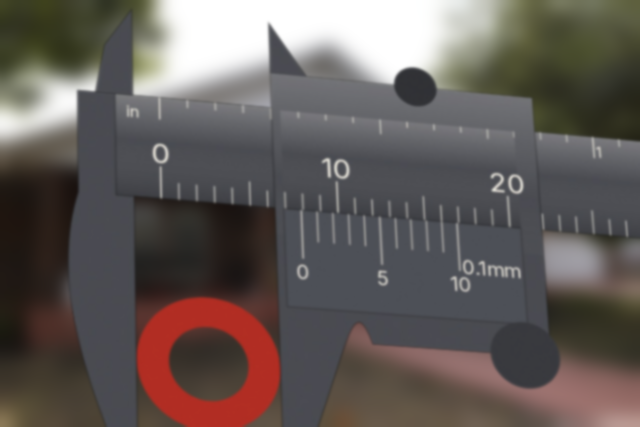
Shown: 7.9; mm
